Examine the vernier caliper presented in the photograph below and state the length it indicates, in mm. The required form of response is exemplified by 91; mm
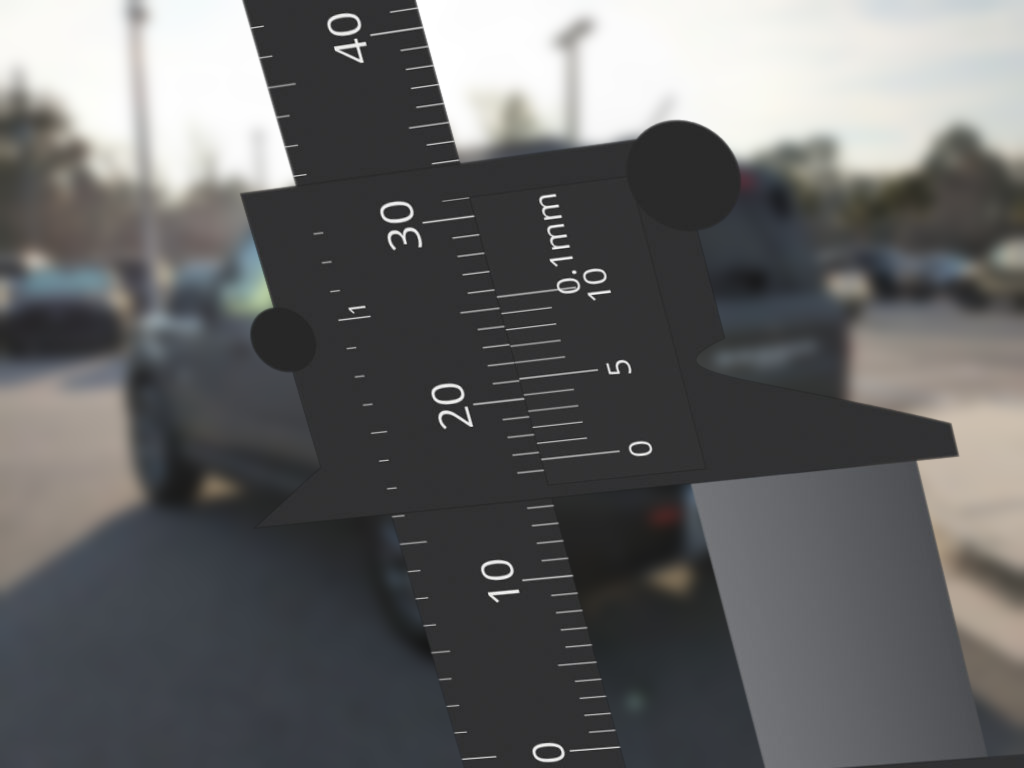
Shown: 16.6; mm
